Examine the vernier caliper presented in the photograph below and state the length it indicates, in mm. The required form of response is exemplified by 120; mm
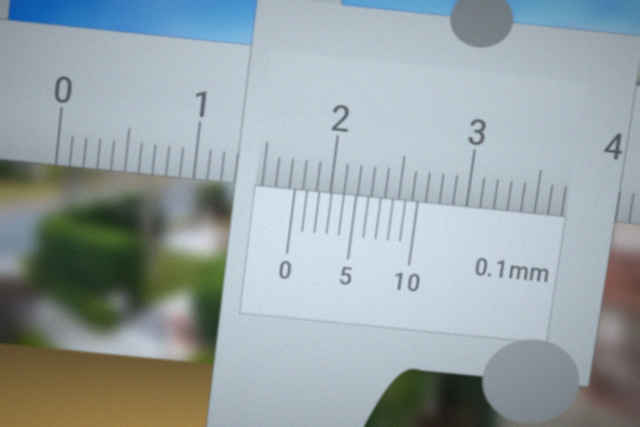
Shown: 17.4; mm
